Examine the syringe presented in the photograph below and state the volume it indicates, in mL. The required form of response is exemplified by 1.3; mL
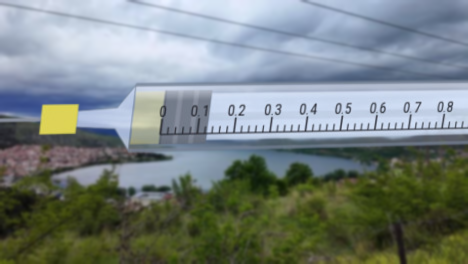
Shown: 0; mL
